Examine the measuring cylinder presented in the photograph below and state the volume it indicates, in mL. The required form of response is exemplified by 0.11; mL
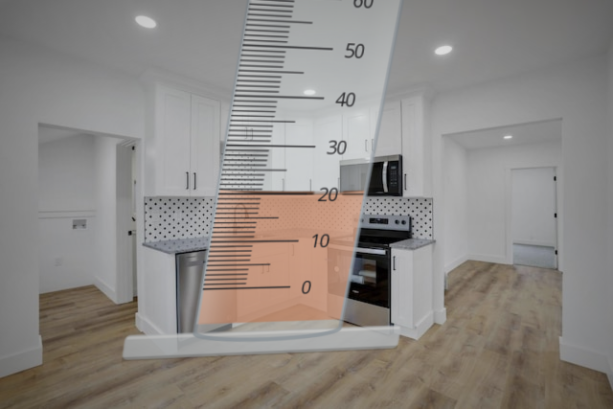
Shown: 20; mL
